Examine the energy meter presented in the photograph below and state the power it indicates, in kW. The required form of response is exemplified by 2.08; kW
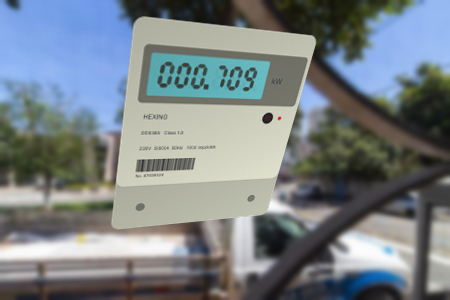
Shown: 0.709; kW
